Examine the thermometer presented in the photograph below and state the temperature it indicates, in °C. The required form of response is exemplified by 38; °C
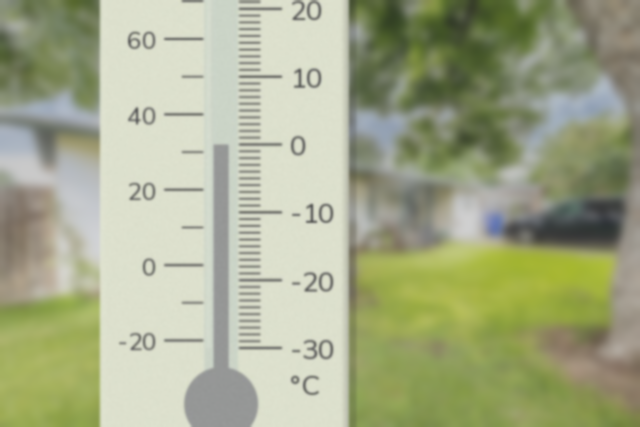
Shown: 0; °C
